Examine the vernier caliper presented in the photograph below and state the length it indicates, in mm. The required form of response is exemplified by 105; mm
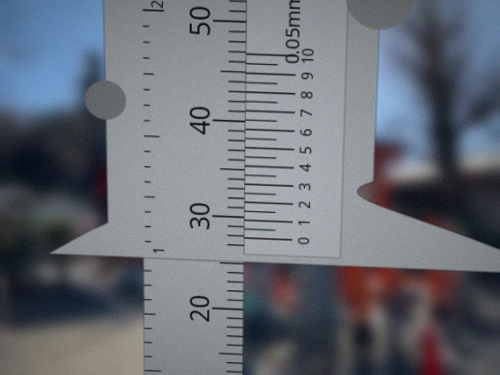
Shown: 27.8; mm
